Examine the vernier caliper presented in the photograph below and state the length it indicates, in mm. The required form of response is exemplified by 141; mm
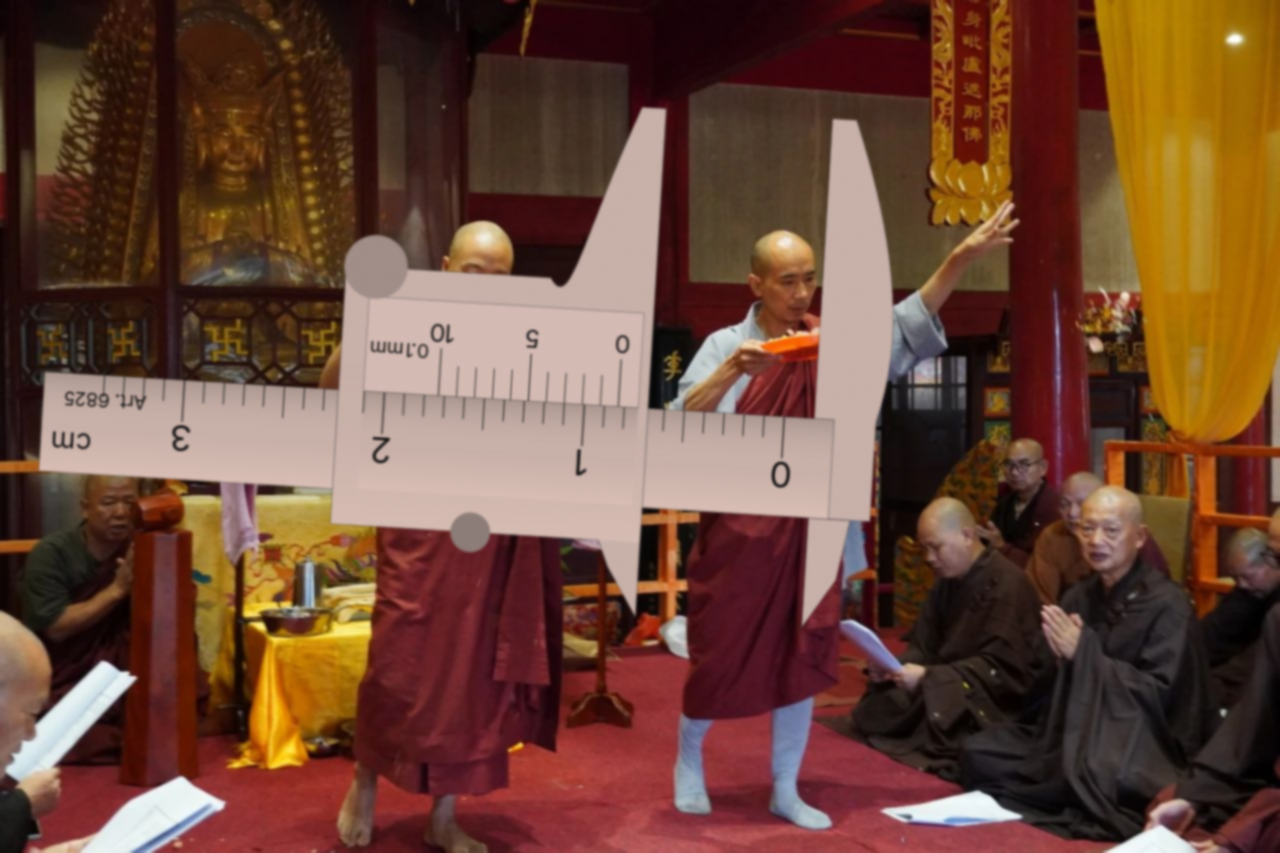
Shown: 8.3; mm
